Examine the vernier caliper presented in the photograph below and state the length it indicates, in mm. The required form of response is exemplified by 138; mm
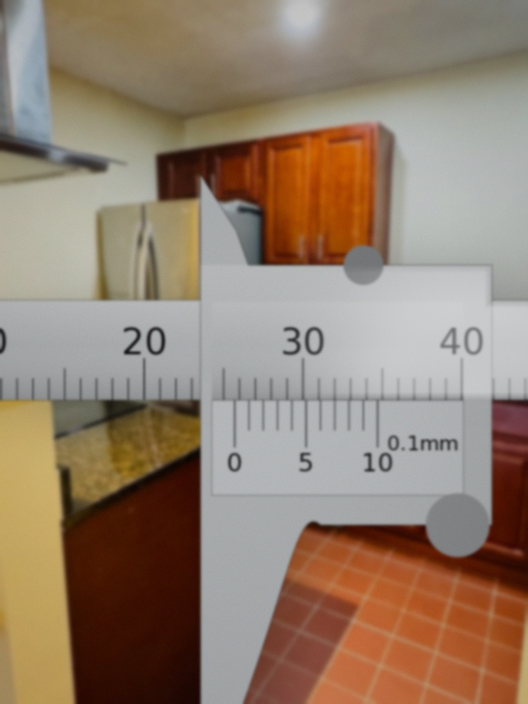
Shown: 25.7; mm
